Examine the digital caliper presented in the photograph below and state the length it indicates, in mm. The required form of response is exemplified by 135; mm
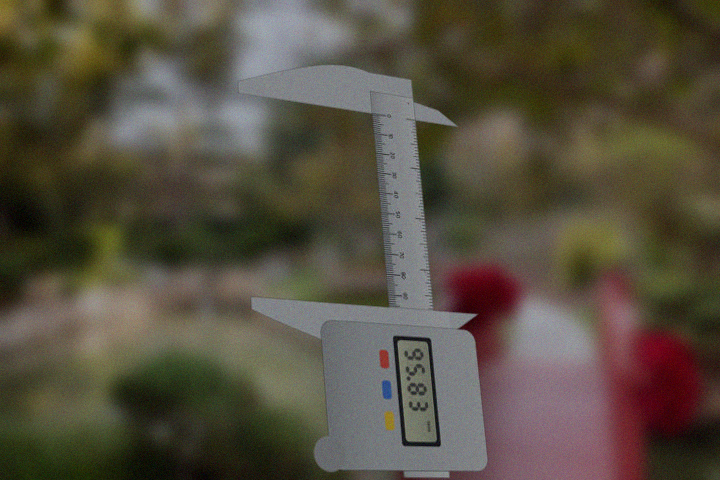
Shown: 95.83; mm
